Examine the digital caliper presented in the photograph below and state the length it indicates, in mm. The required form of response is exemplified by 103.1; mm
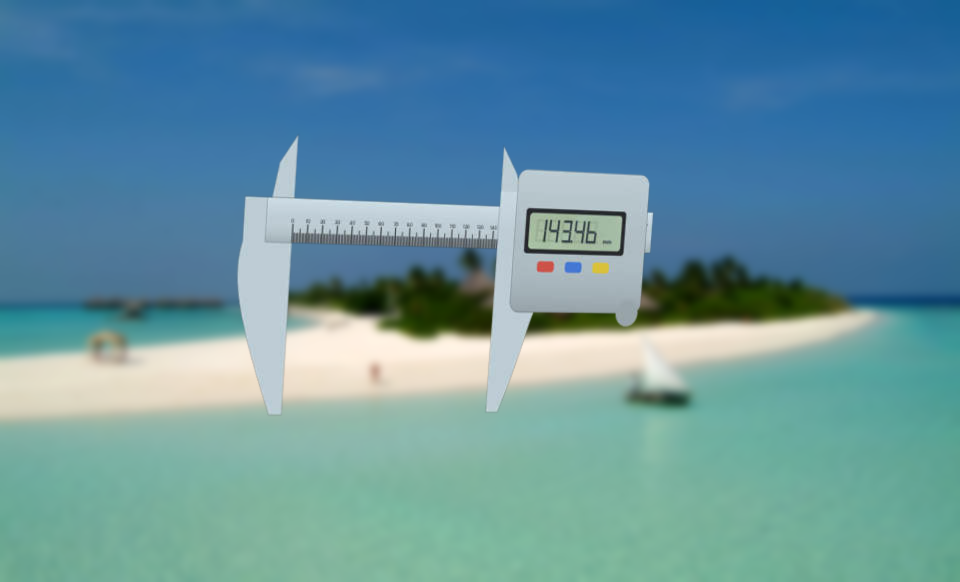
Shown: 143.46; mm
